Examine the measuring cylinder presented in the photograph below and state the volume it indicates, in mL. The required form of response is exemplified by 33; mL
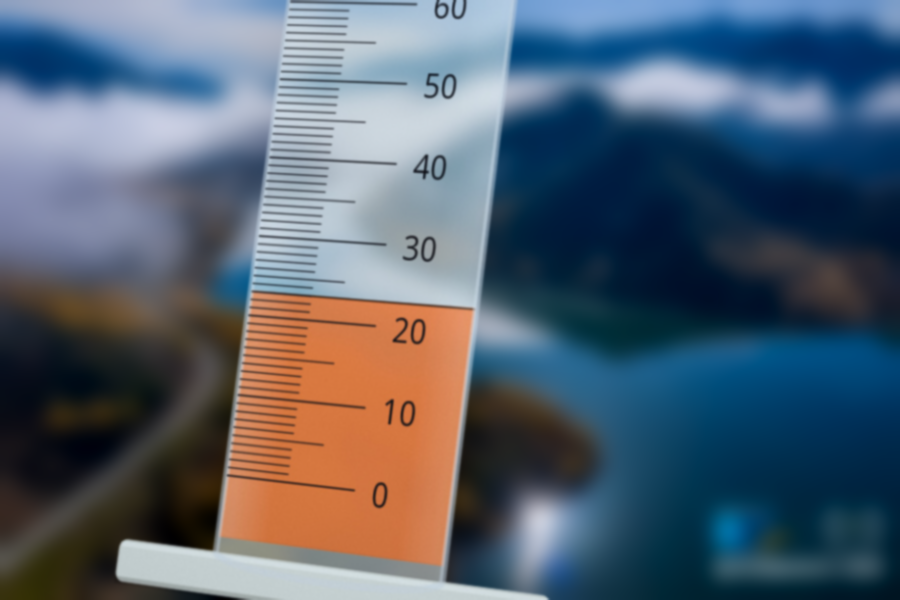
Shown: 23; mL
